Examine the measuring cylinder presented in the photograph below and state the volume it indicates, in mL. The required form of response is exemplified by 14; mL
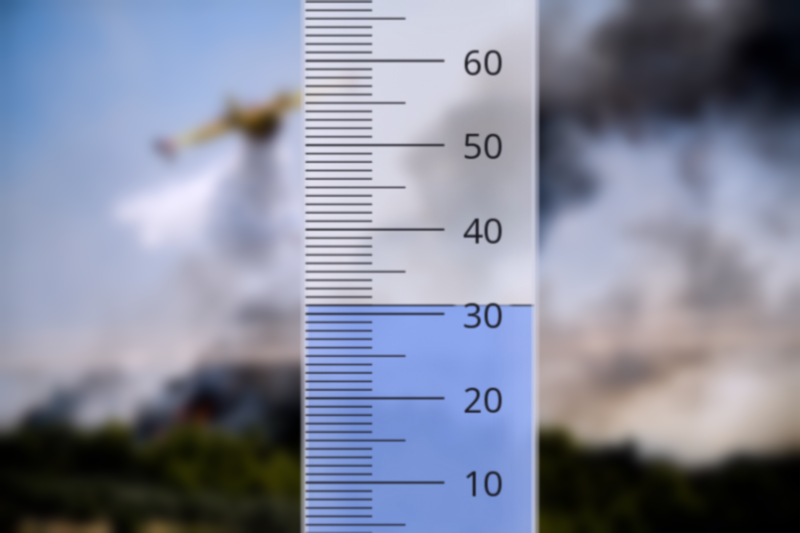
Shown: 31; mL
